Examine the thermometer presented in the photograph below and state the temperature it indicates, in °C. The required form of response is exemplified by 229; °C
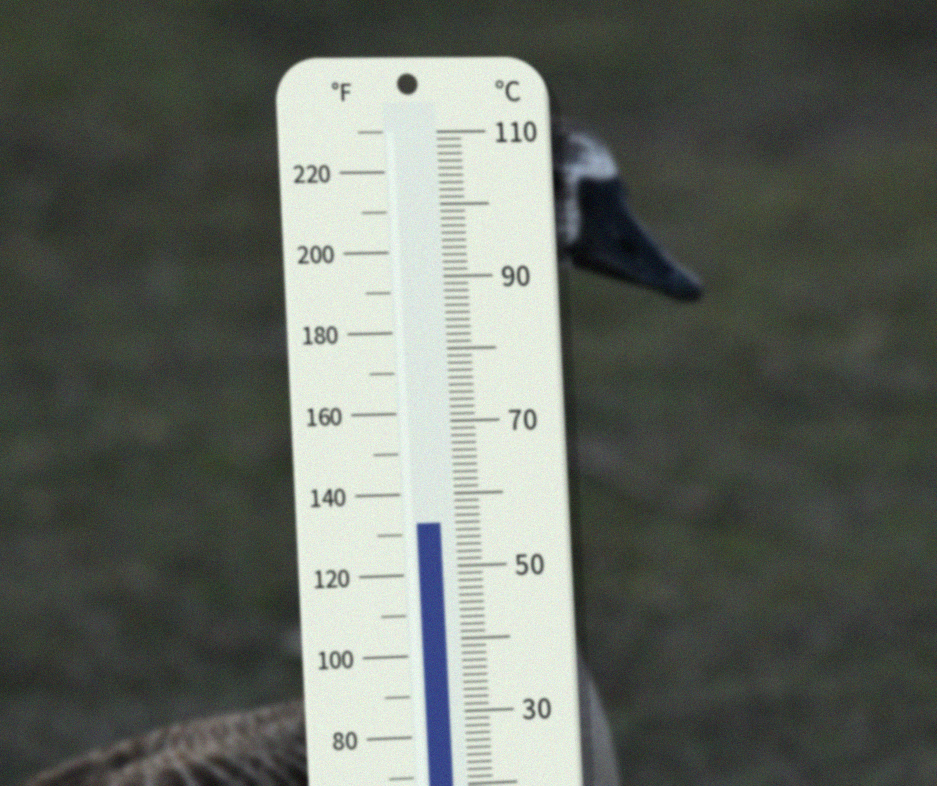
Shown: 56; °C
